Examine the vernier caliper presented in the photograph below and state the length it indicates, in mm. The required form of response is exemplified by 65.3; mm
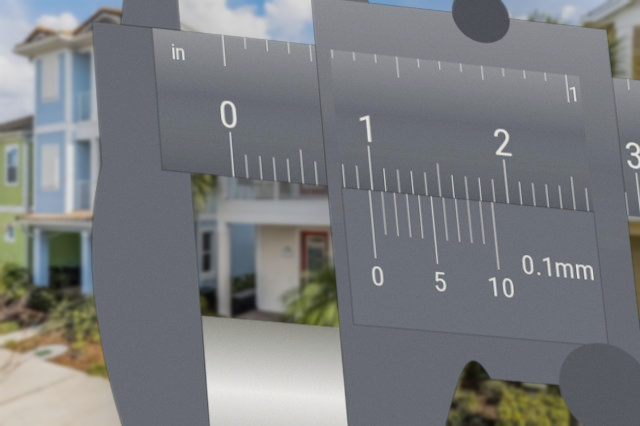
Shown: 9.8; mm
